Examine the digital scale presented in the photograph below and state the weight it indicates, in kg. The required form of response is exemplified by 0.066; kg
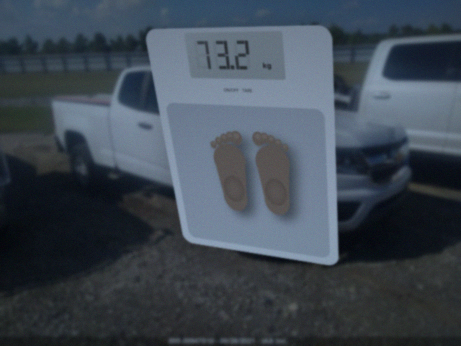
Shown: 73.2; kg
